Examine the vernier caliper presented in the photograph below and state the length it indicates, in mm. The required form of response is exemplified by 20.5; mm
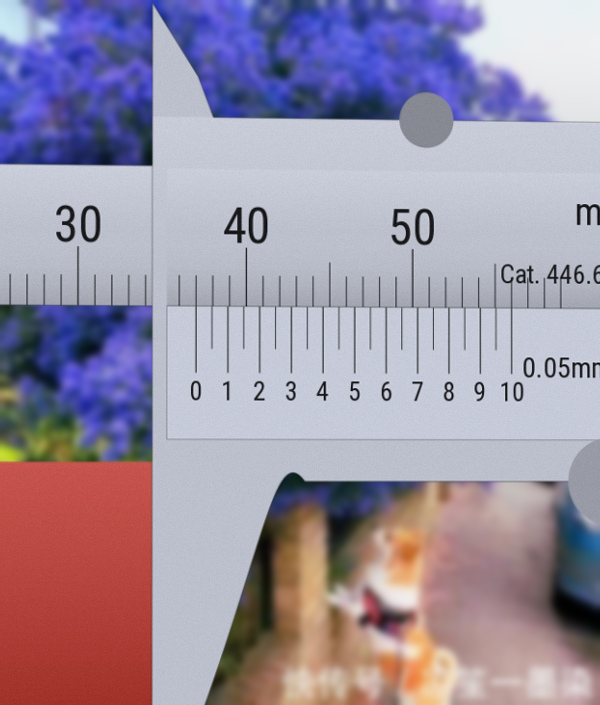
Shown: 37.0; mm
